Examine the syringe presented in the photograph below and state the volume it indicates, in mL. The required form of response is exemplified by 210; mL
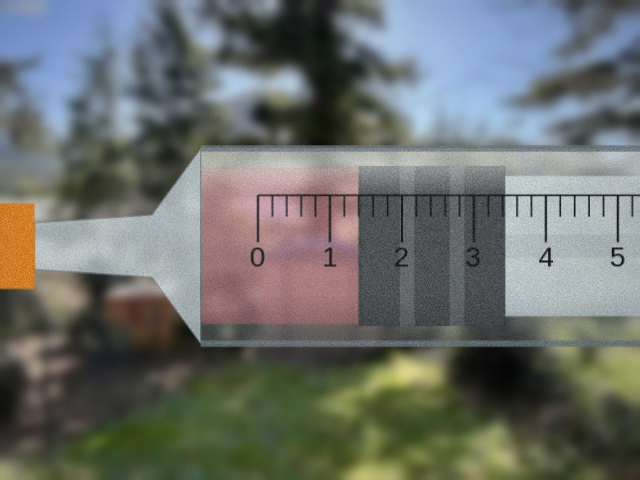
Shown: 1.4; mL
